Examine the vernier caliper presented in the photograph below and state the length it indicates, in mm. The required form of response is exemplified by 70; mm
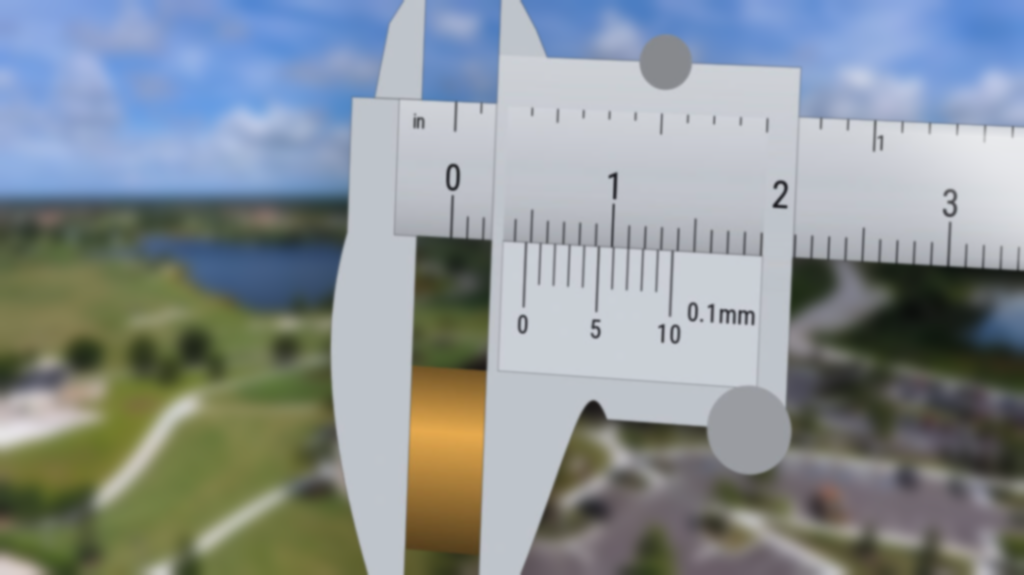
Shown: 4.7; mm
